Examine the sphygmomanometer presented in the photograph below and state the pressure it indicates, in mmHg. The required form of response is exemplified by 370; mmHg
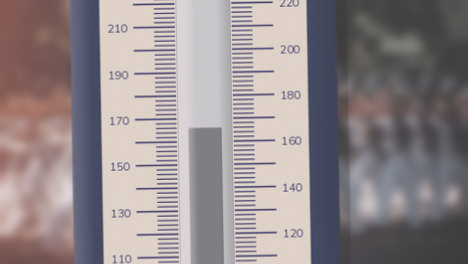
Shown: 166; mmHg
